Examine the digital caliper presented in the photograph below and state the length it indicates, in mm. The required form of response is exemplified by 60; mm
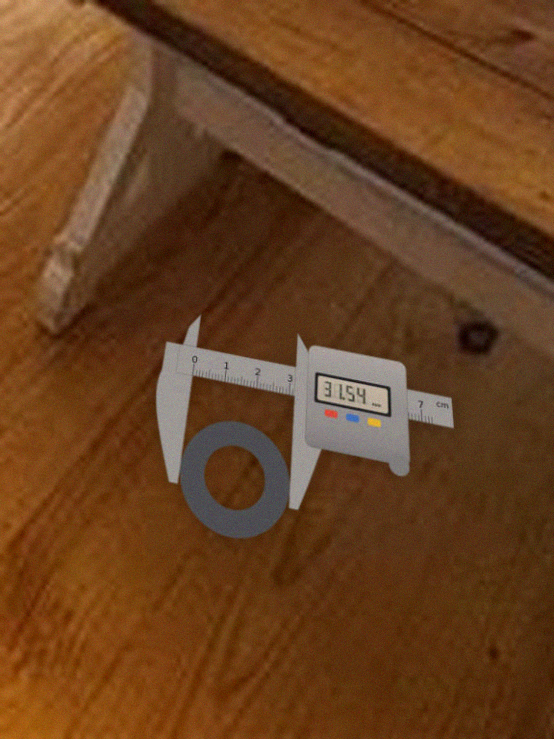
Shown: 31.54; mm
